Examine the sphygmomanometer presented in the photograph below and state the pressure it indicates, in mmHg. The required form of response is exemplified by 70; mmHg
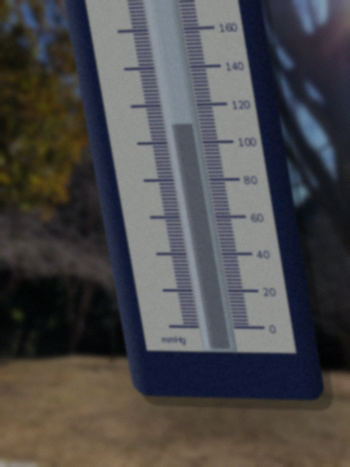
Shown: 110; mmHg
